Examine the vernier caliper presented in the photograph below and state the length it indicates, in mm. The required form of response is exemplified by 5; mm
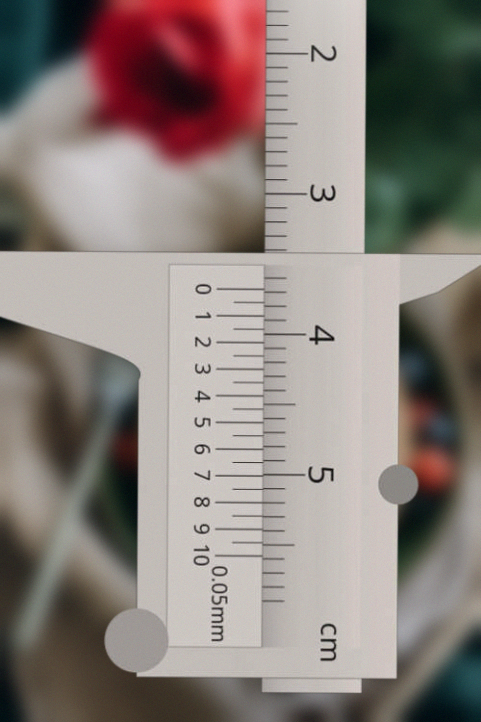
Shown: 36.8; mm
